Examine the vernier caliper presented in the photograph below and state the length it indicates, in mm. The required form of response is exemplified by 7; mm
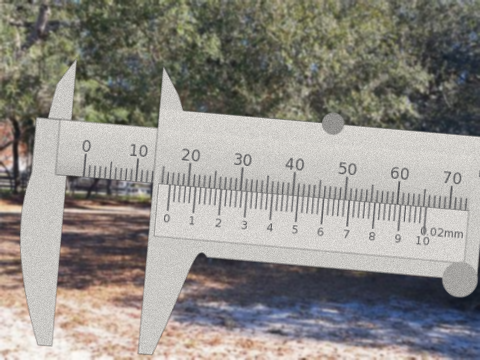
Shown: 16.5; mm
